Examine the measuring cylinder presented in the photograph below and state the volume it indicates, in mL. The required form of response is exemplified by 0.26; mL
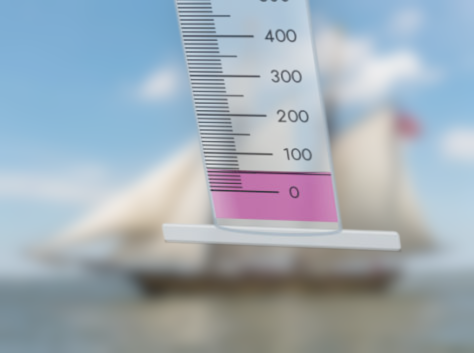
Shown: 50; mL
